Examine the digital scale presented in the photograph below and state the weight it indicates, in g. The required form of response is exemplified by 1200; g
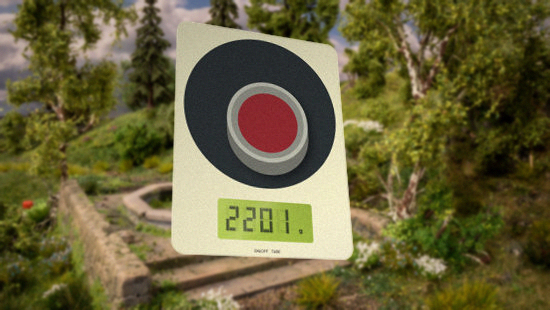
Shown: 2201; g
